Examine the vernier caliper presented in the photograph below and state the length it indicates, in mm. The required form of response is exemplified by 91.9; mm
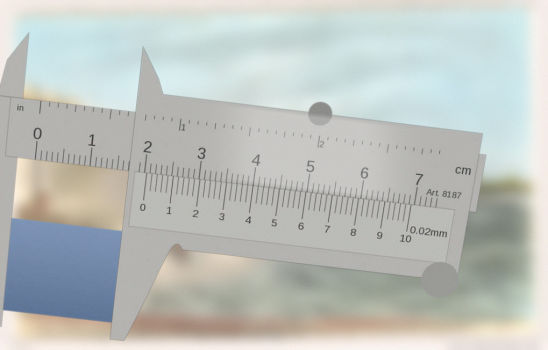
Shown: 20.4; mm
